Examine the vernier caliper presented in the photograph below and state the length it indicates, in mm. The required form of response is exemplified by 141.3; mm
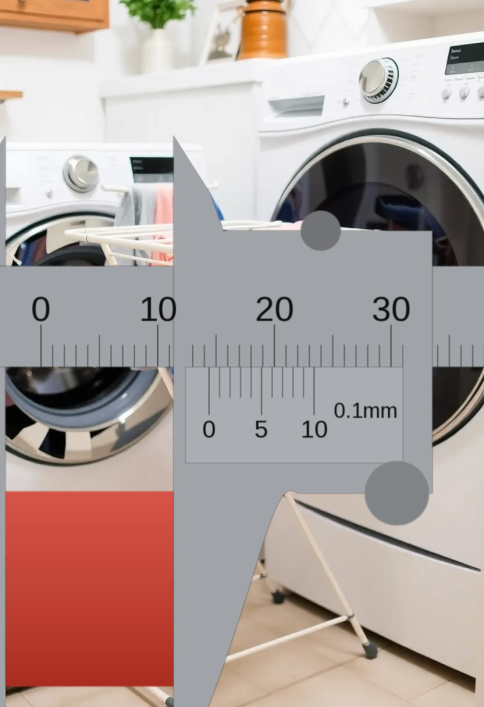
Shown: 14.4; mm
